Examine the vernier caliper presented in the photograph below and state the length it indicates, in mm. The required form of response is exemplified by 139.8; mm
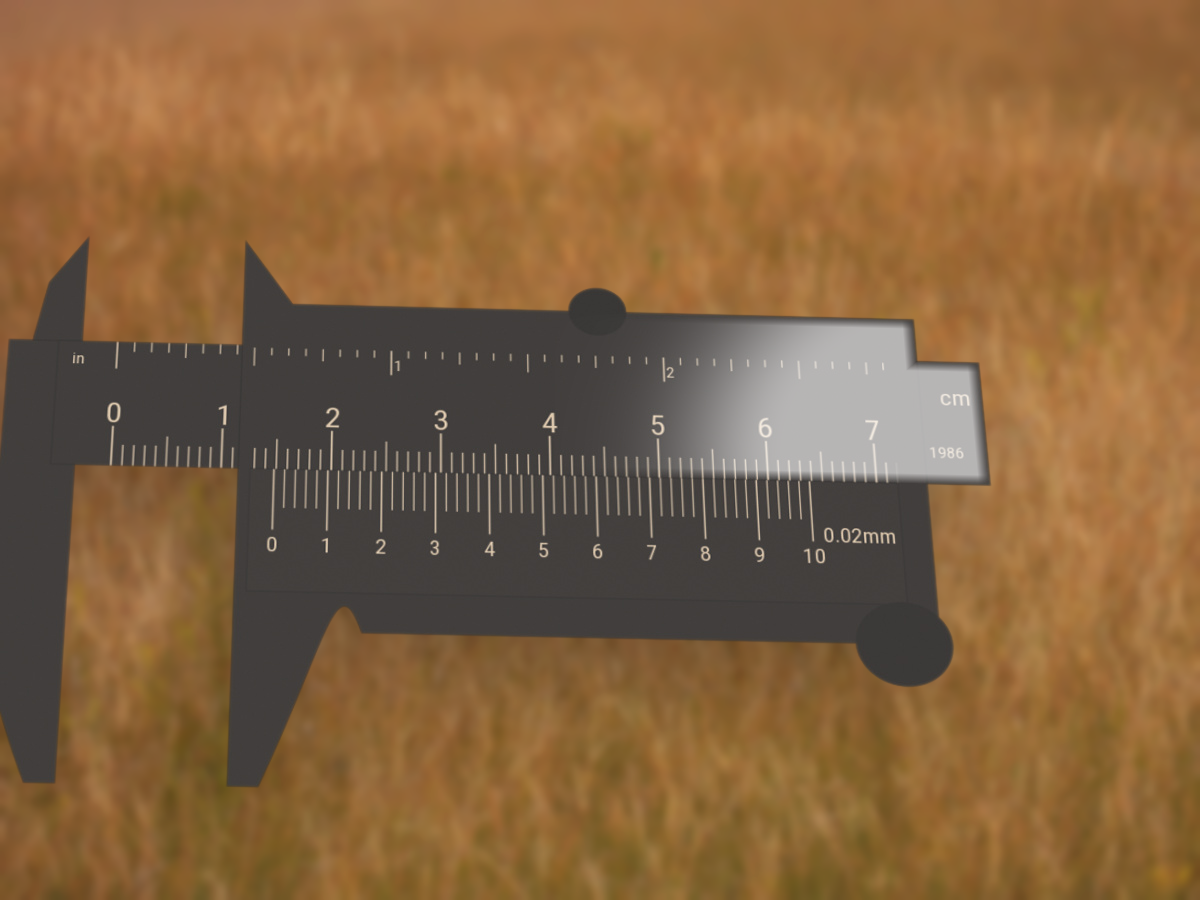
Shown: 14.8; mm
